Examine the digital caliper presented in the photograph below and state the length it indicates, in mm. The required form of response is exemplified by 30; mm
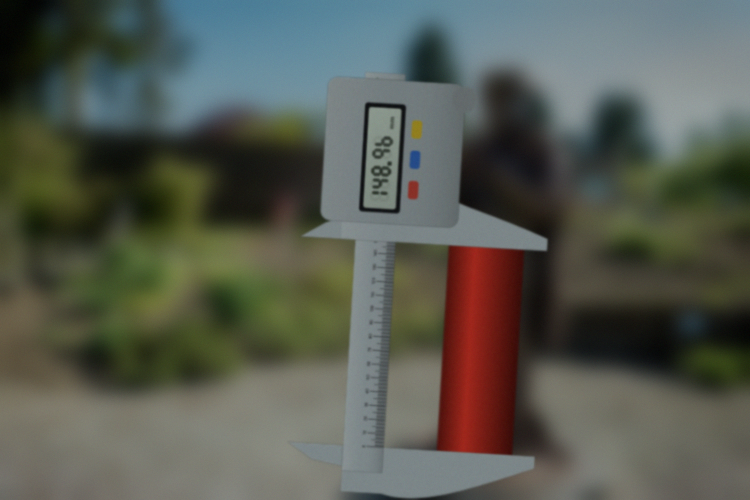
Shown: 148.96; mm
